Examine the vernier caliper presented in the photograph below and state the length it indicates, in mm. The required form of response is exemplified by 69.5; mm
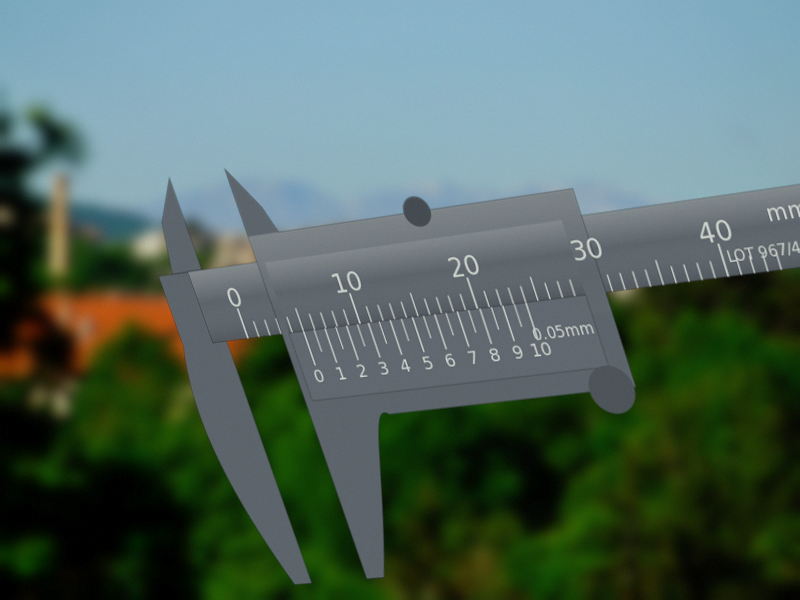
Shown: 5.0; mm
